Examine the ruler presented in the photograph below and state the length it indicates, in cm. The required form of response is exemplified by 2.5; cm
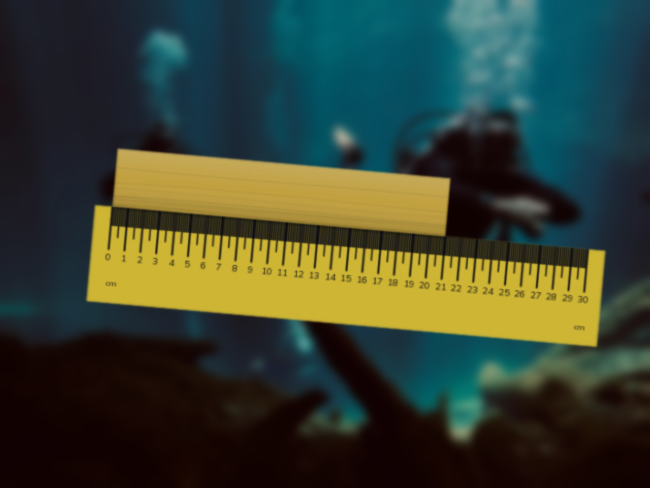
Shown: 21; cm
